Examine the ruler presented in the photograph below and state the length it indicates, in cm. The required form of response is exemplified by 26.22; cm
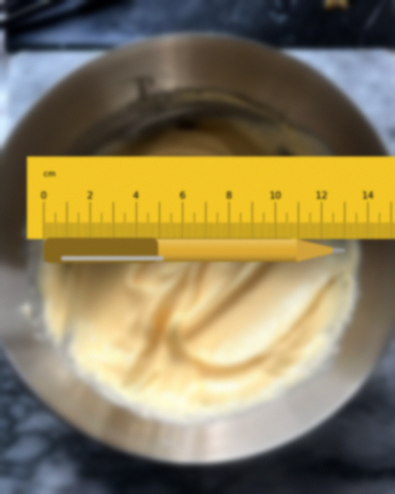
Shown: 13; cm
